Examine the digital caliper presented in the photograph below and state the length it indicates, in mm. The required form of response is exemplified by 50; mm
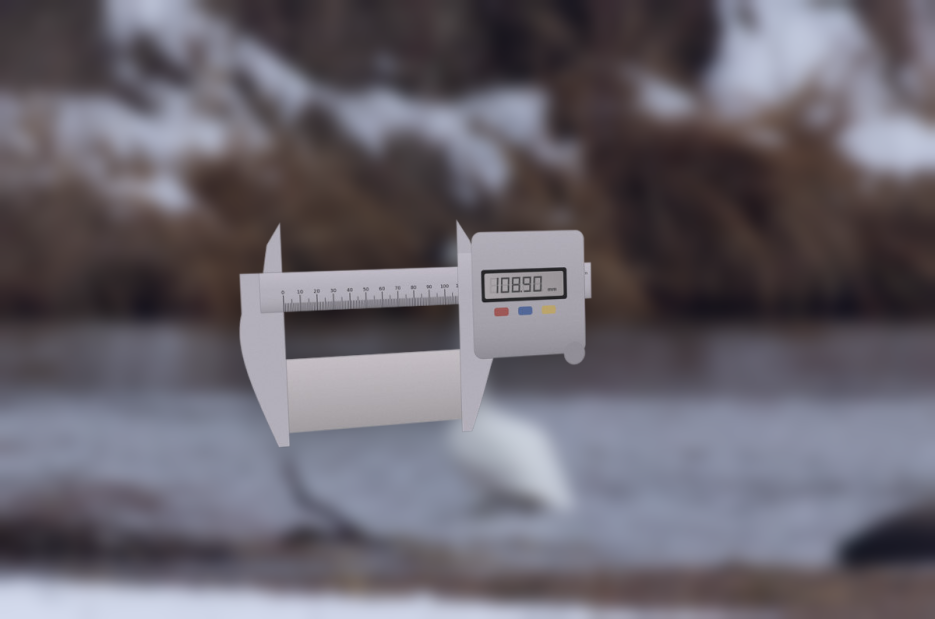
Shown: 108.90; mm
